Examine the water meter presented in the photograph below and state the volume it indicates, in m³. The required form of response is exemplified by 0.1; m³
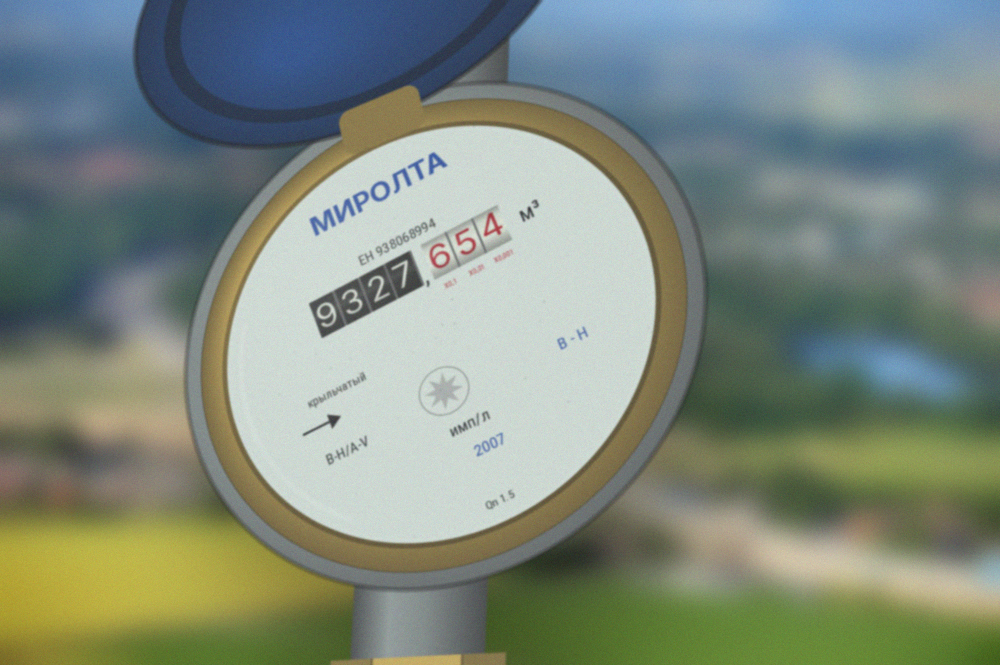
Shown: 9327.654; m³
